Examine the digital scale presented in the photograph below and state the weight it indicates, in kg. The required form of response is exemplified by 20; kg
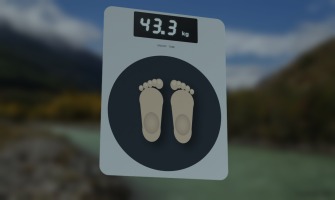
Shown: 43.3; kg
